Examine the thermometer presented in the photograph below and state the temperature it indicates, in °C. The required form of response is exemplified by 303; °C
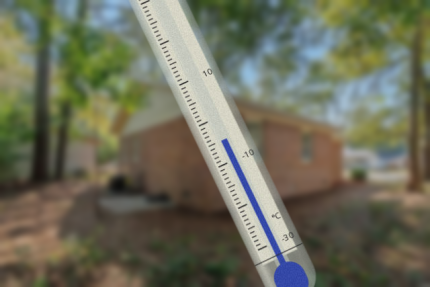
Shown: -5; °C
